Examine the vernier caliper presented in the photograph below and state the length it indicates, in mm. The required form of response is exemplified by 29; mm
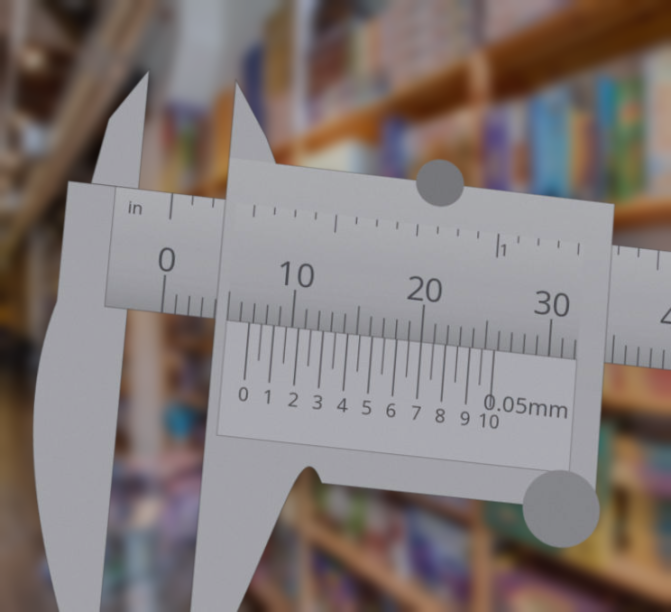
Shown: 6.7; mm
